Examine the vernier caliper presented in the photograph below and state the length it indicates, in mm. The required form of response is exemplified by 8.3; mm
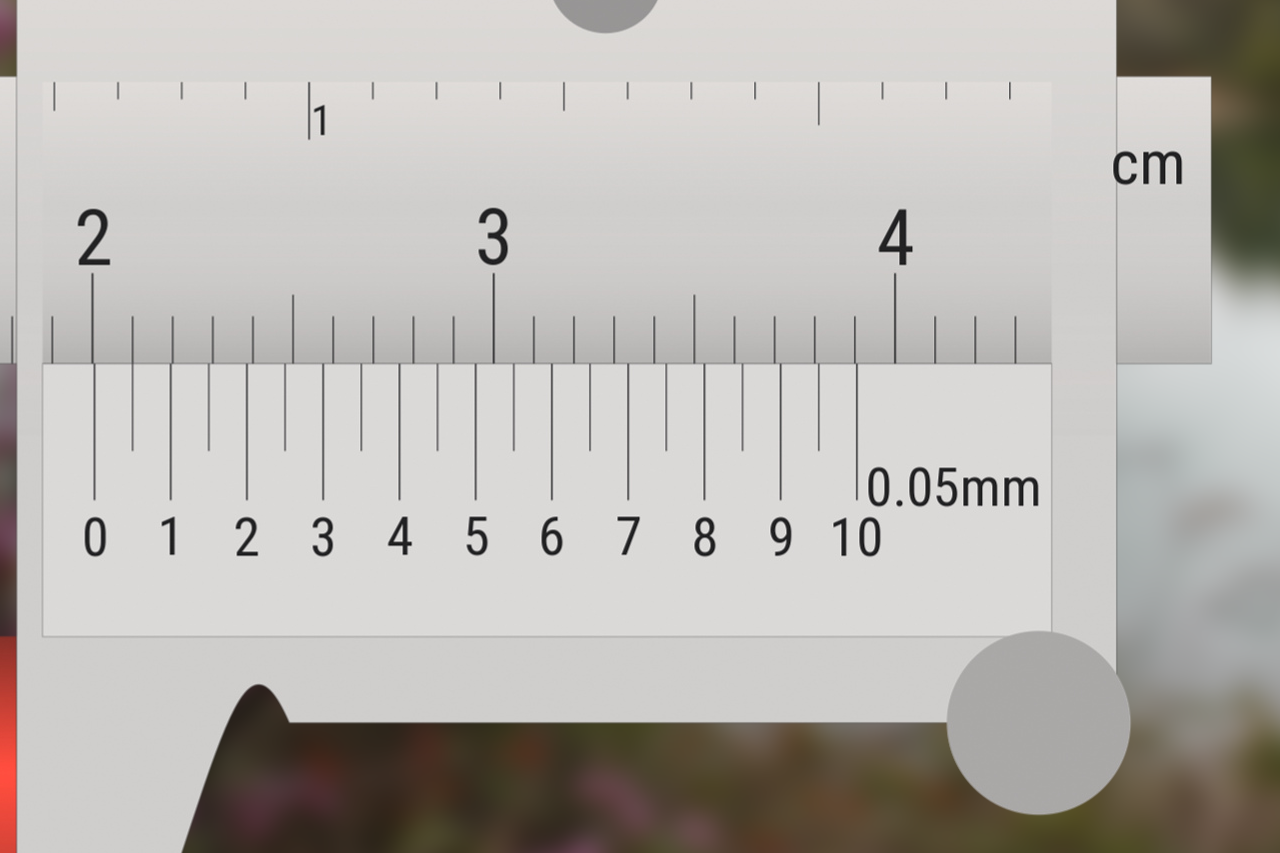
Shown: 20.05; mm
